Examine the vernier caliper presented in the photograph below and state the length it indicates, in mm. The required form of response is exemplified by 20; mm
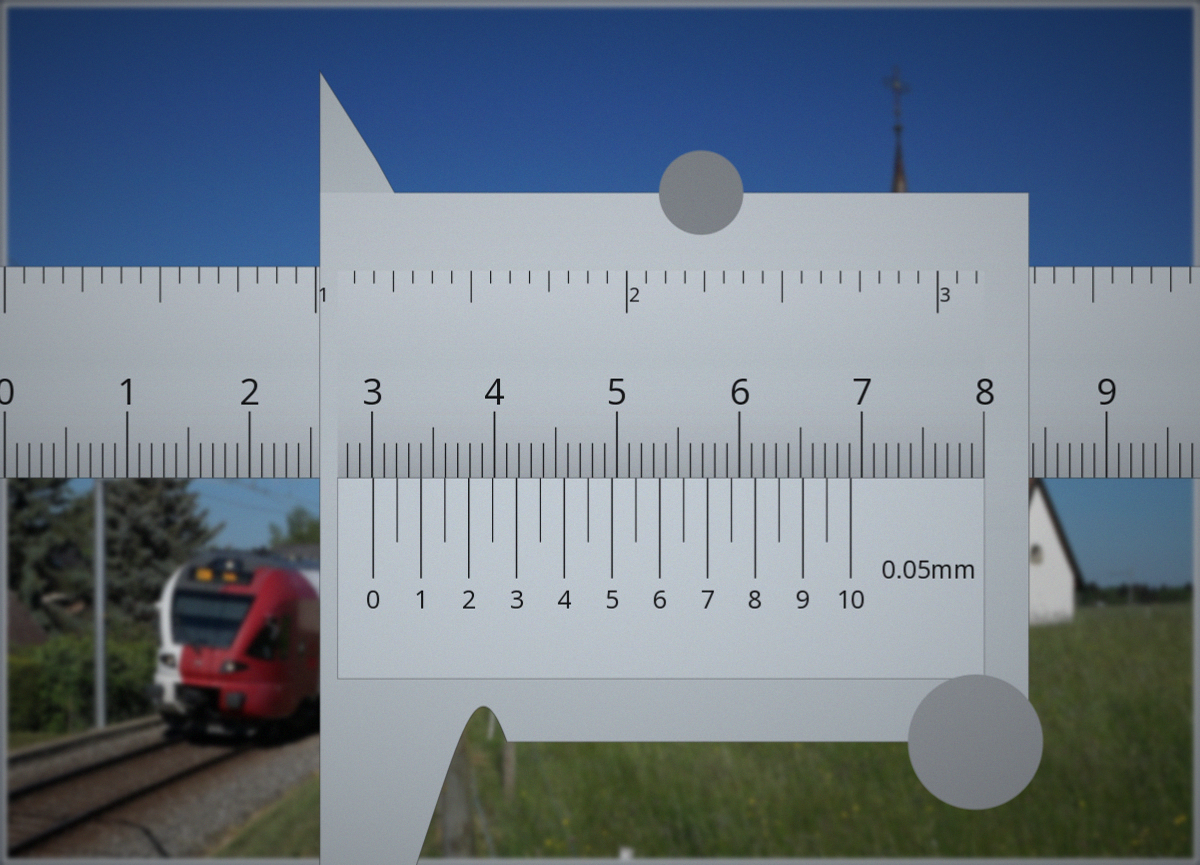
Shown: 30.1; mm
